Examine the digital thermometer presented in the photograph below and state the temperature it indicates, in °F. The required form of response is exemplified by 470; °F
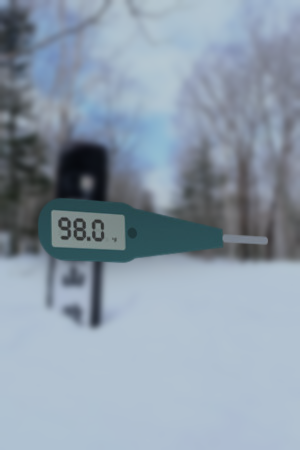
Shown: 98.0; °F
